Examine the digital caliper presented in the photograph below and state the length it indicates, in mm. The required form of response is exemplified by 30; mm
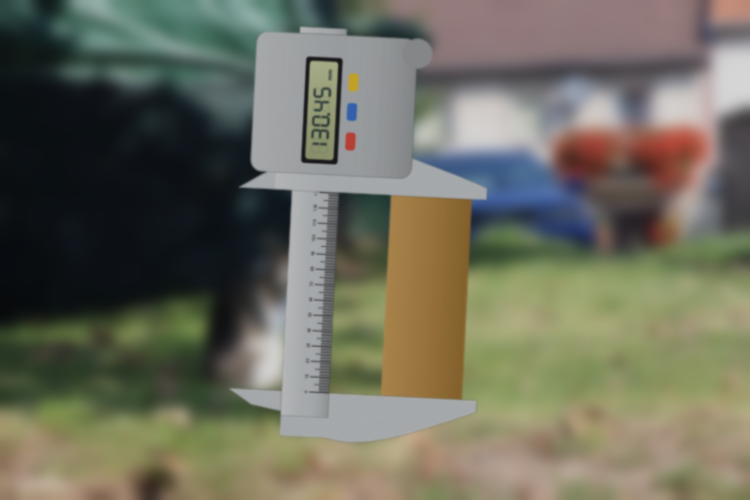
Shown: 130.45; mm
